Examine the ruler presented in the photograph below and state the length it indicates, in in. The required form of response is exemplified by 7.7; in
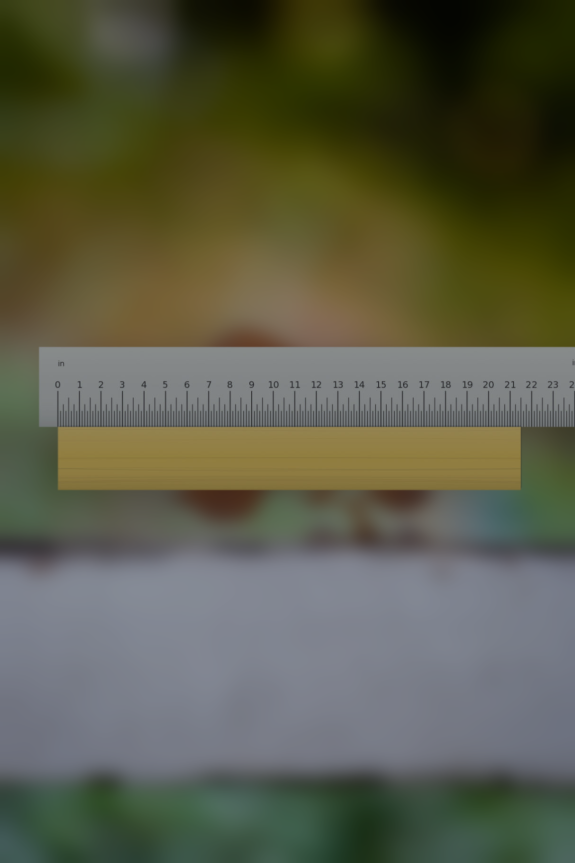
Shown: 21.5; in
